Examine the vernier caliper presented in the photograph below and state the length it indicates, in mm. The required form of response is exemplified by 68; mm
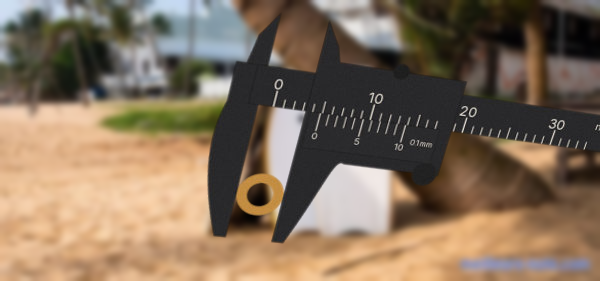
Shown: 4.8; mm
